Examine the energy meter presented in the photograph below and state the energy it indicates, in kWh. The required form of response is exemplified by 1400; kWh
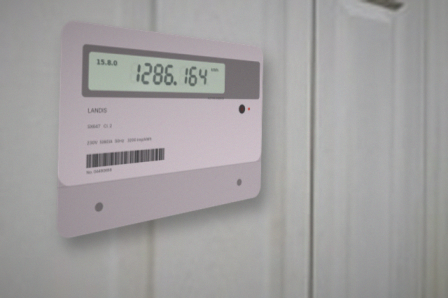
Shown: 1286.164; kWh
